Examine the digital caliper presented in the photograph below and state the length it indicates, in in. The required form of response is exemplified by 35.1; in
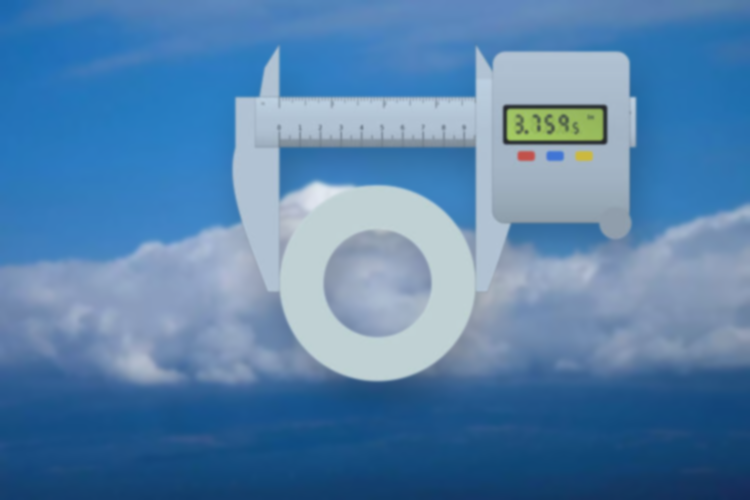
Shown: 3.7595; in
